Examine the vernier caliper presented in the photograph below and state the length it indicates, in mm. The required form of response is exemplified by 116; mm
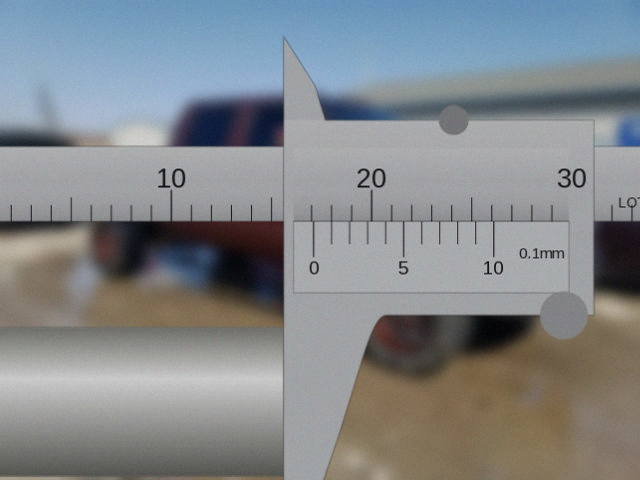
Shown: 17.1; mm
